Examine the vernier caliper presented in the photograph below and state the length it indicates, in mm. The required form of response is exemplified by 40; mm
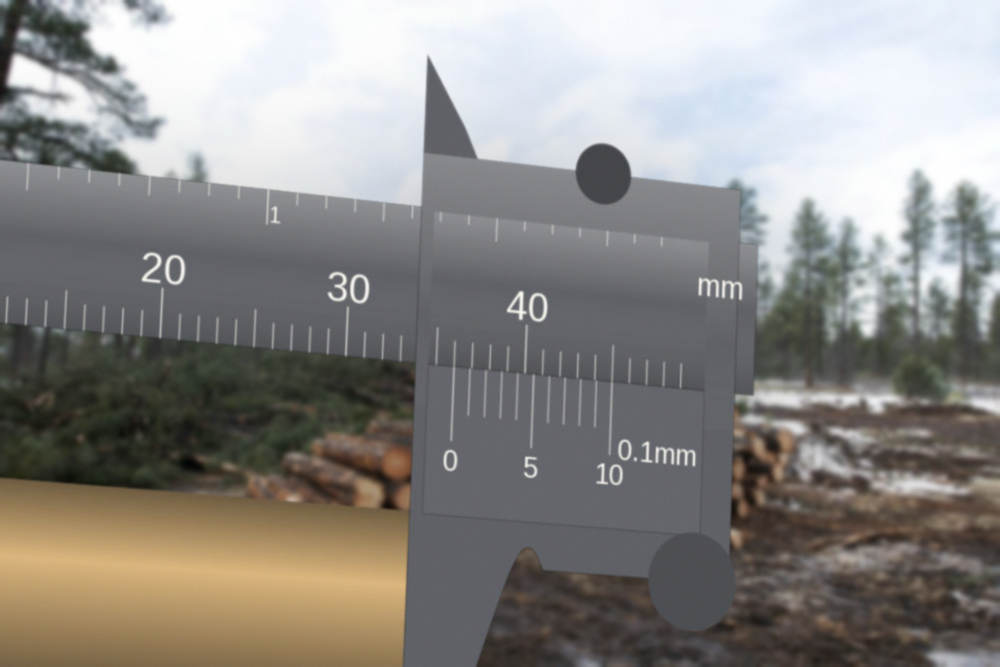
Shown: 36.0; mm
